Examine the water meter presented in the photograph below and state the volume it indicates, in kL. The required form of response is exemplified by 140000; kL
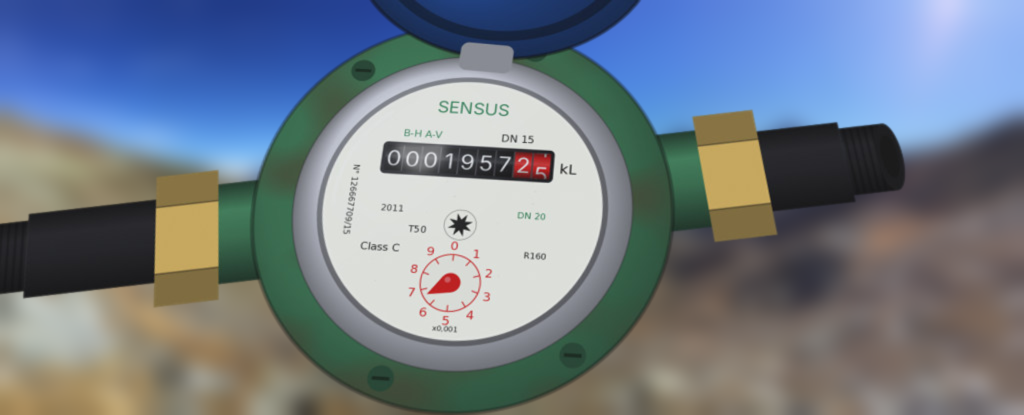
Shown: 1957.246; kL
